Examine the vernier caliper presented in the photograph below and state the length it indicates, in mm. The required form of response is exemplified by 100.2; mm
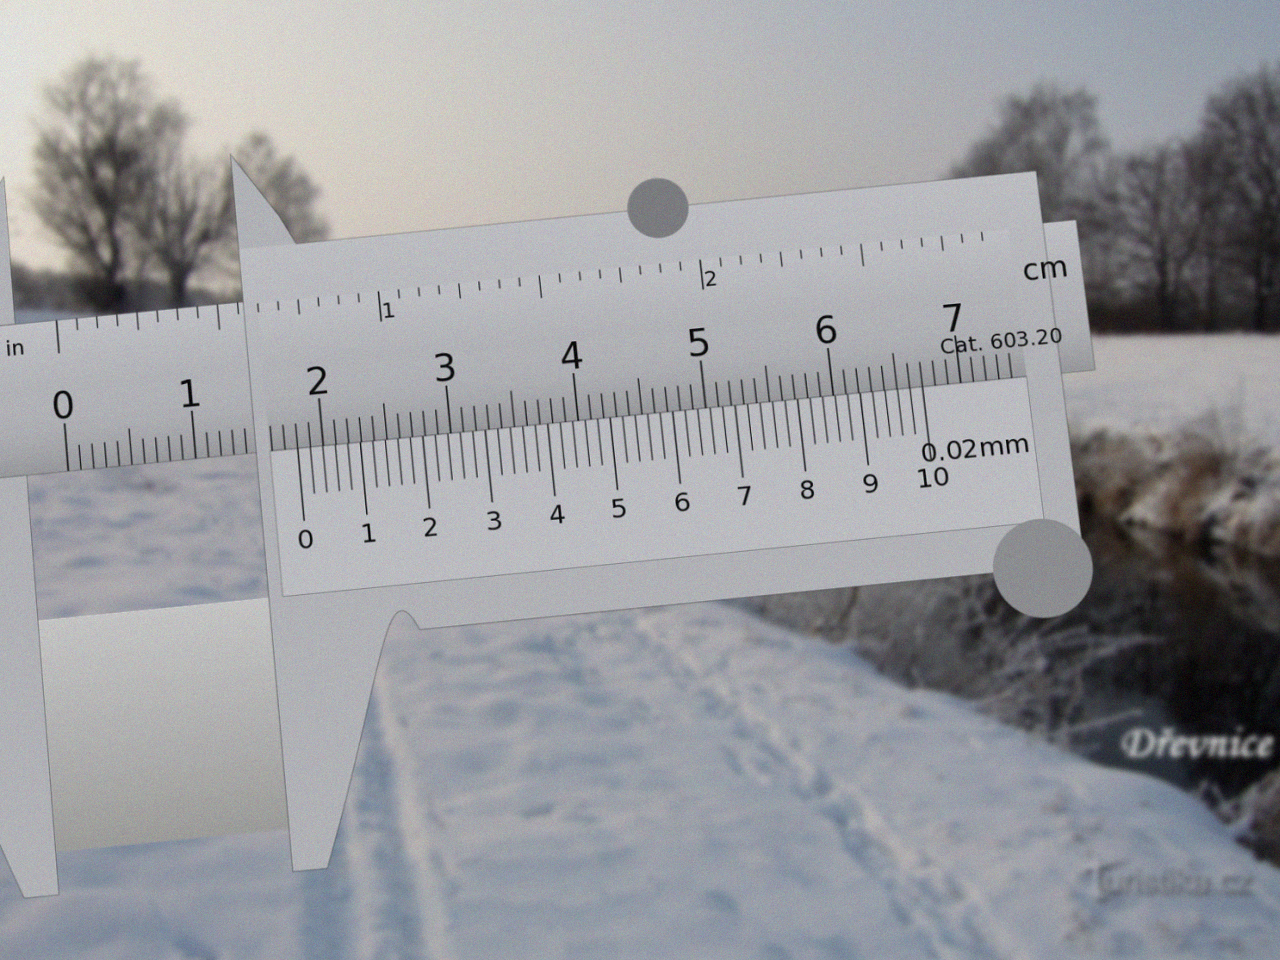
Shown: 18.0; mm
